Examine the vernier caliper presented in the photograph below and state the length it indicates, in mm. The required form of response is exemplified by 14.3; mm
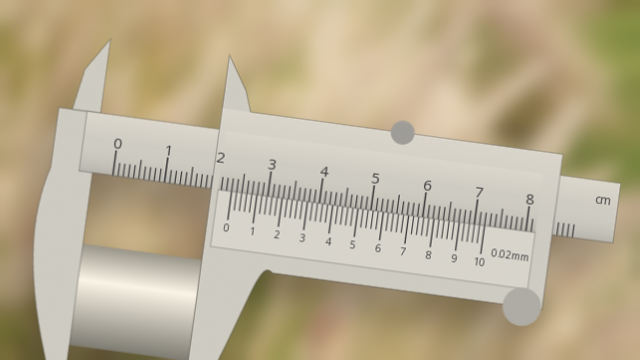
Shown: 23.0; mm
